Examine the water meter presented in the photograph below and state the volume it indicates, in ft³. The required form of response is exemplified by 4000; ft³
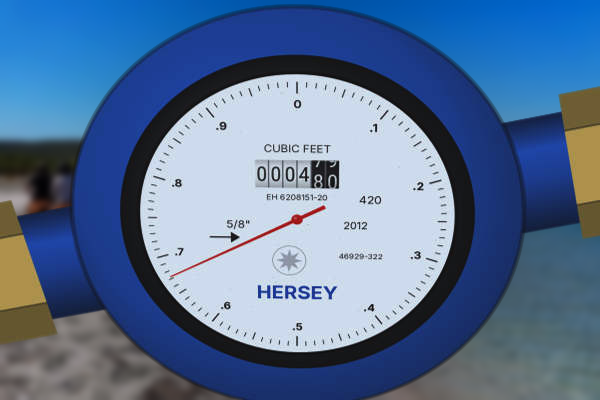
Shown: 479.67; ft³
